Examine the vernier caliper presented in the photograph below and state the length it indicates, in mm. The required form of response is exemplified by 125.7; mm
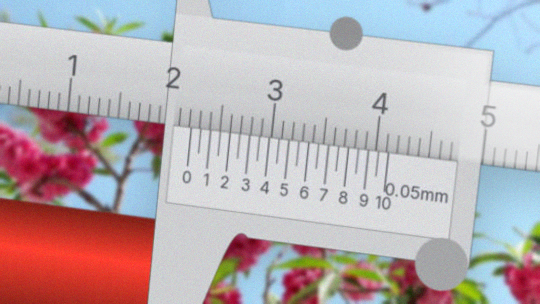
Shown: 22.2; mm
